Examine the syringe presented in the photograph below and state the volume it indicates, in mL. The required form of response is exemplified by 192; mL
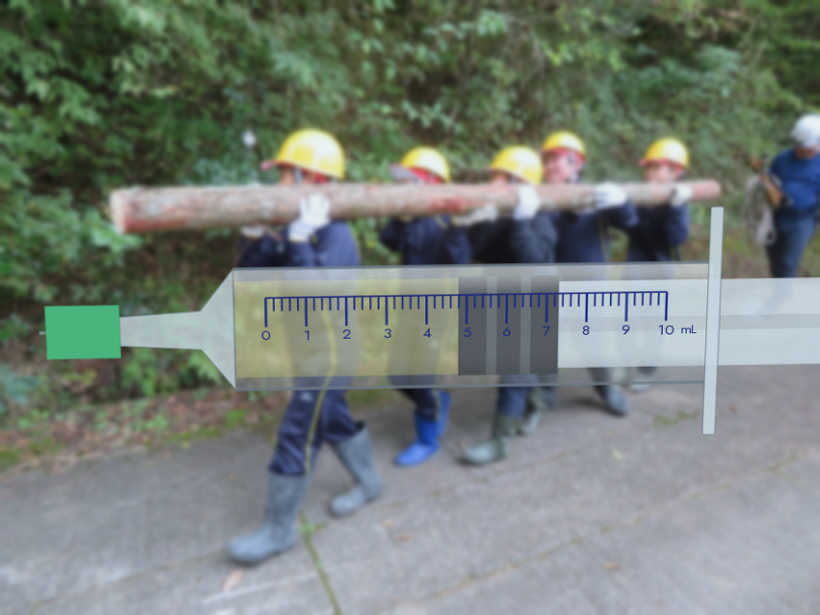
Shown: 4.8; mL
